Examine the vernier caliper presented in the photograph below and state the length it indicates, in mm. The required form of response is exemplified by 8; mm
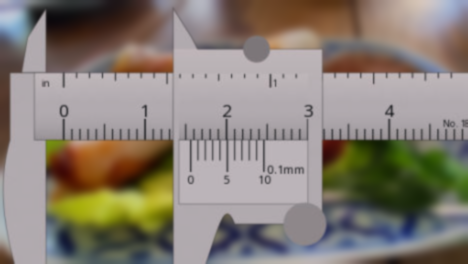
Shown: 15.6; mm
